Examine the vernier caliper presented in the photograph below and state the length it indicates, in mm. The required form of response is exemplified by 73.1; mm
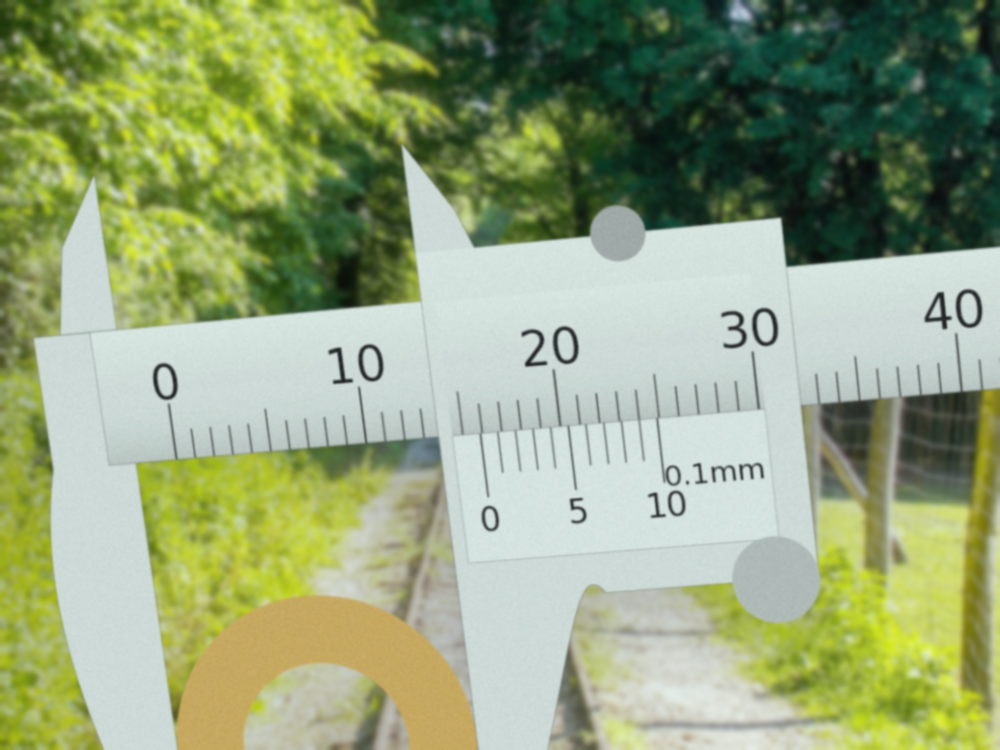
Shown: 15.9; mm
